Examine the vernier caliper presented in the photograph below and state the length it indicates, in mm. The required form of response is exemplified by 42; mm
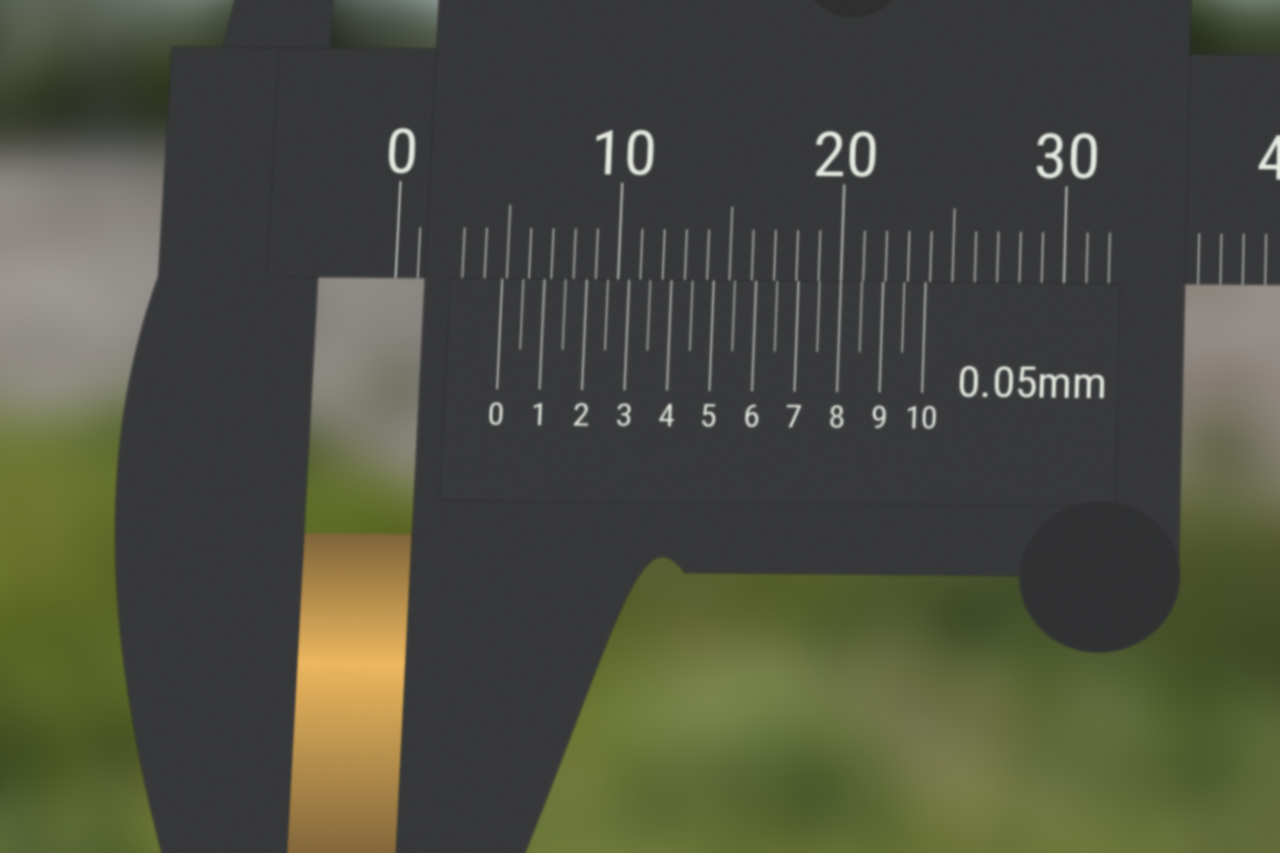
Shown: 4.8; mm
